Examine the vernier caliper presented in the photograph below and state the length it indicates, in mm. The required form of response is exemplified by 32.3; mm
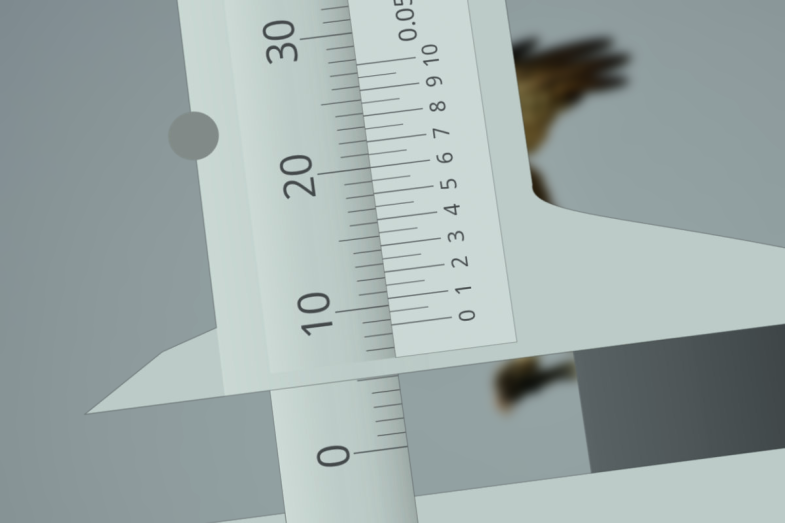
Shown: 8.6; mm
